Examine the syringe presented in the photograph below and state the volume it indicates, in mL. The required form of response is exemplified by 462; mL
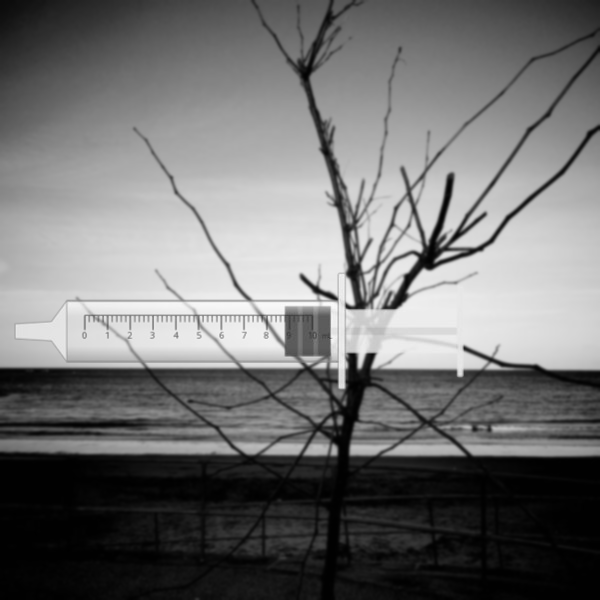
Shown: 8.8; mL
